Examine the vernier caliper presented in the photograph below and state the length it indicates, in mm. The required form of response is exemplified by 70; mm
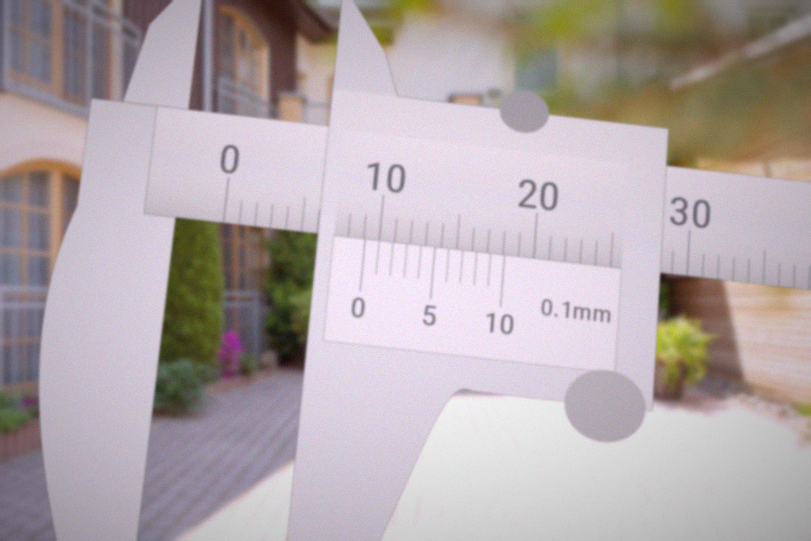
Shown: 9.1; mm
